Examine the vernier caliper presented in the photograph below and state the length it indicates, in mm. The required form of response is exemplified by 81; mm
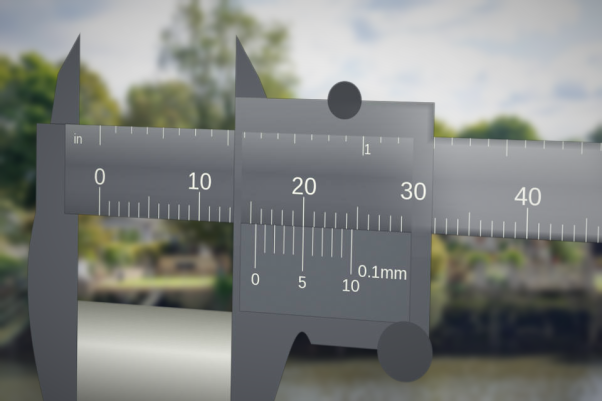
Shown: 15.5; mm
